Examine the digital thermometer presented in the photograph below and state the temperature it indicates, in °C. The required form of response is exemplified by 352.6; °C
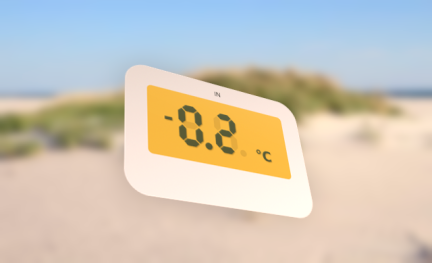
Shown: -0.2; °C
